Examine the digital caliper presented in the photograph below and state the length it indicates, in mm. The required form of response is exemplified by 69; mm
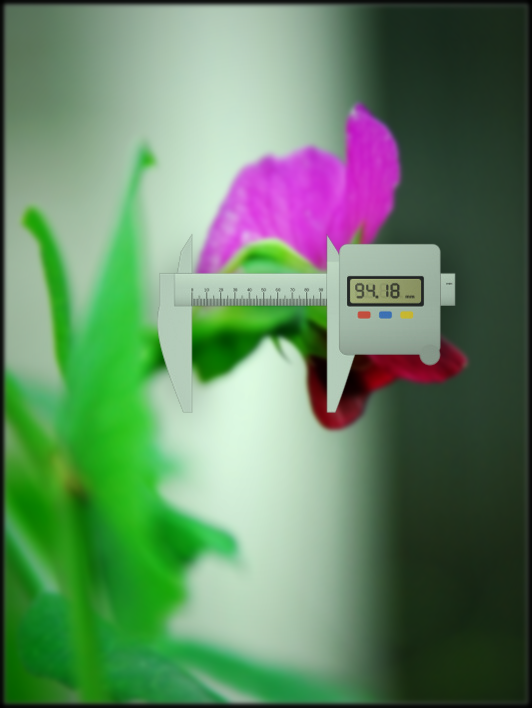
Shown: 94.18; mm
